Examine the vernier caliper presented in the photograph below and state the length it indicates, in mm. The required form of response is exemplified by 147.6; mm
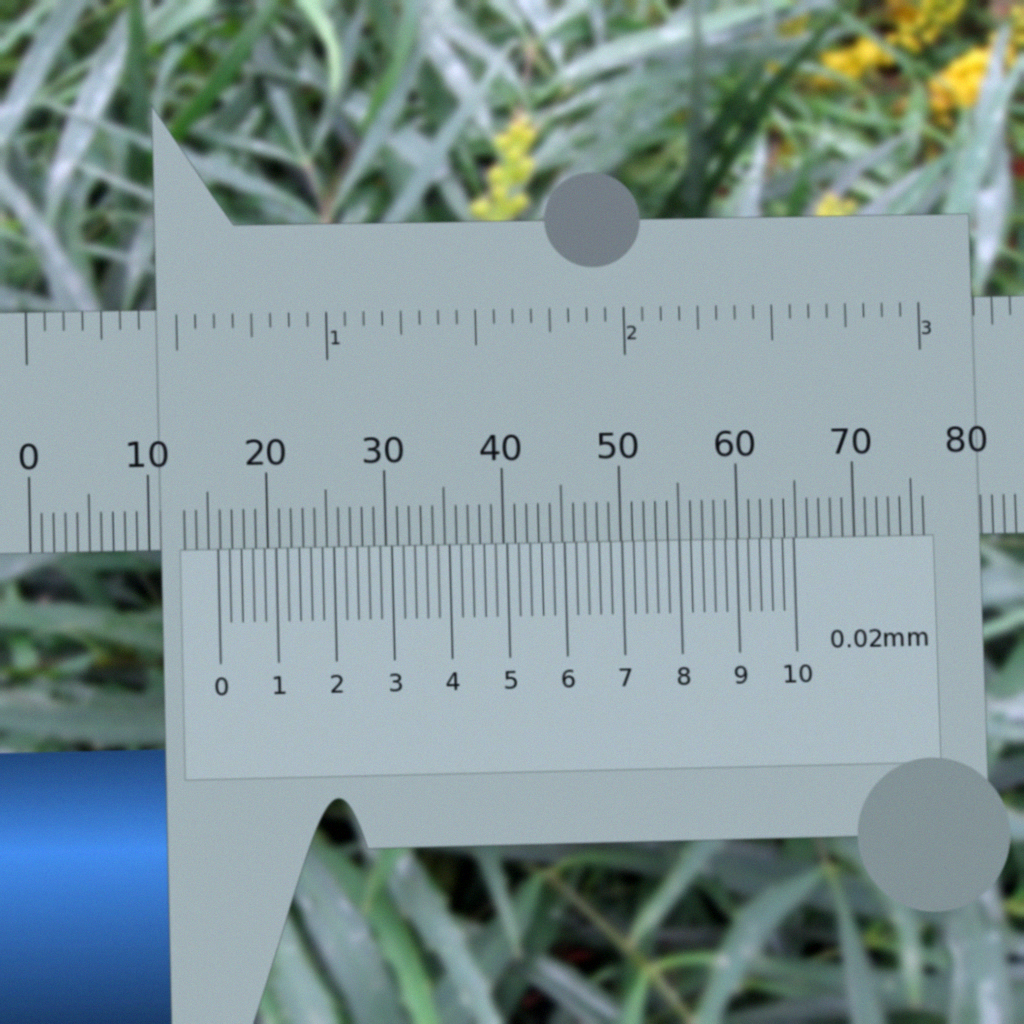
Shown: 15.8; mm
